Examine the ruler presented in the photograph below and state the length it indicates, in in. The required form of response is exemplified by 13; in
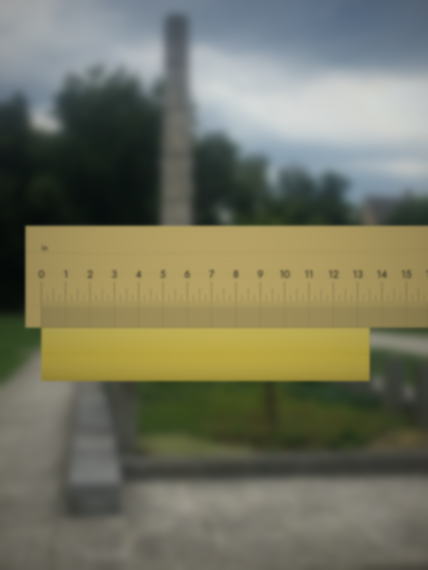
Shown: 13.5; in
